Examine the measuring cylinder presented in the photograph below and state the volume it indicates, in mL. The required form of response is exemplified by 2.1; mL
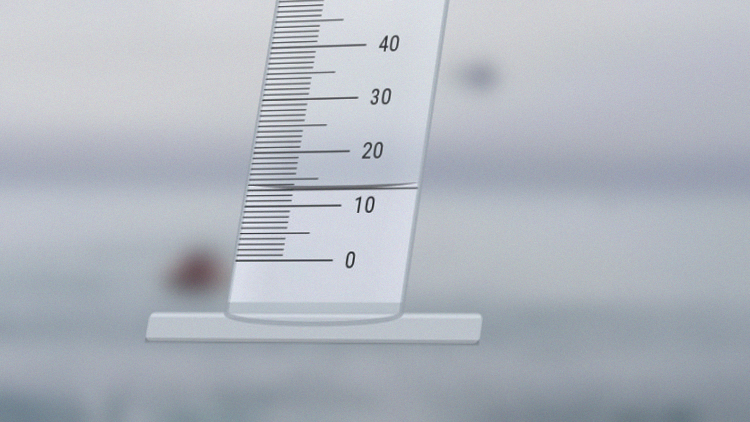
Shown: 13; mL
